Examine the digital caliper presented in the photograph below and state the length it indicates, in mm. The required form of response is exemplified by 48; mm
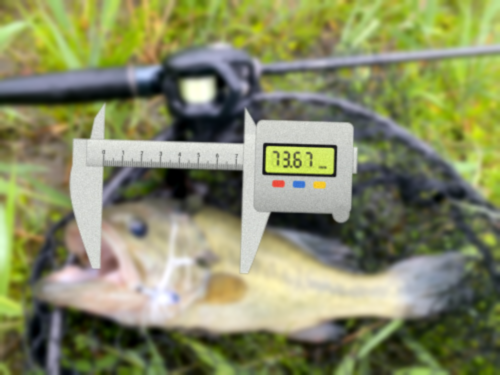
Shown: 73.67; mm
